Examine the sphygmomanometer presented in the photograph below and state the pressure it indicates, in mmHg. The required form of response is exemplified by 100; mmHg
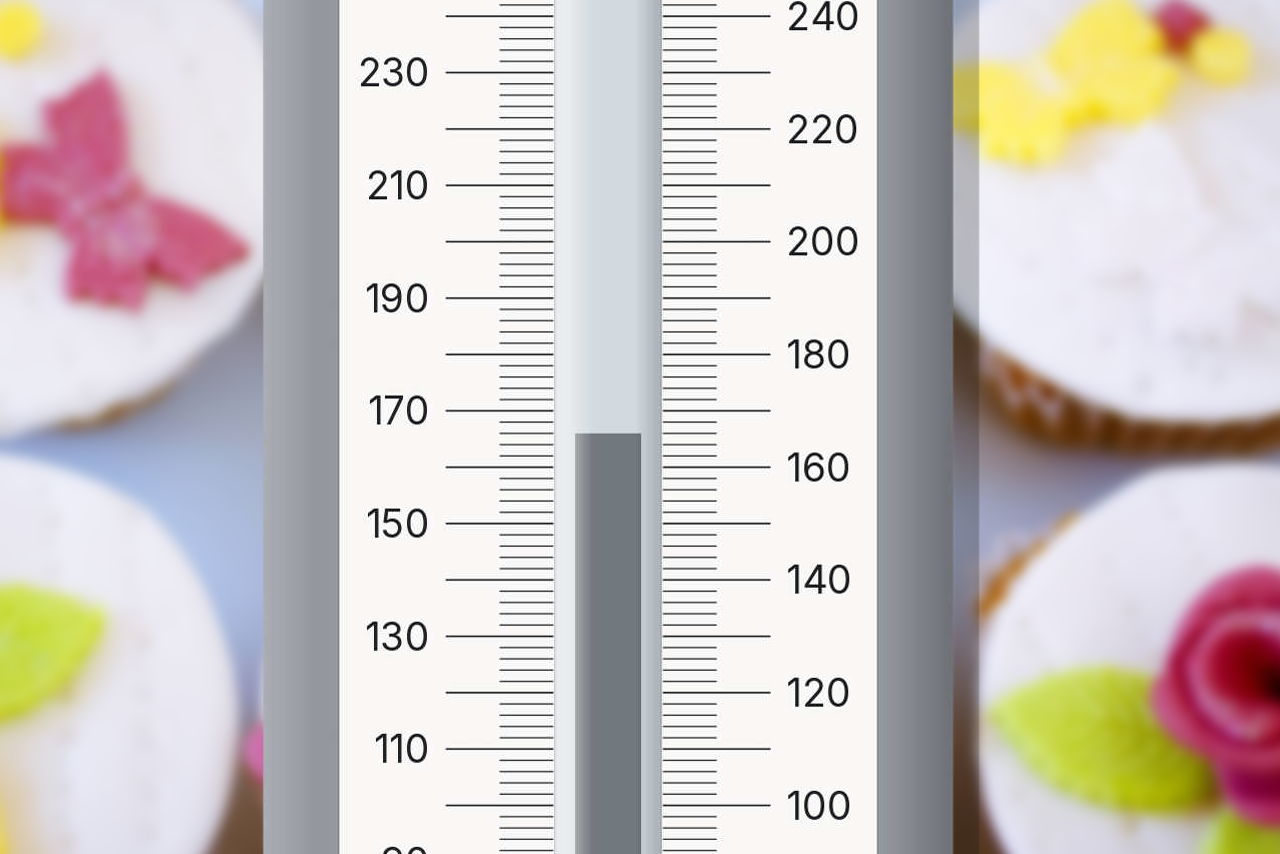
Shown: 166; mmHg
